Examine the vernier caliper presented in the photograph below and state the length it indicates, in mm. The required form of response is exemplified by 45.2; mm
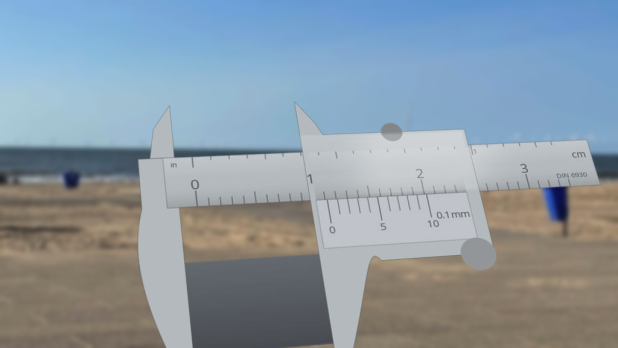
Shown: 11.2; mm
